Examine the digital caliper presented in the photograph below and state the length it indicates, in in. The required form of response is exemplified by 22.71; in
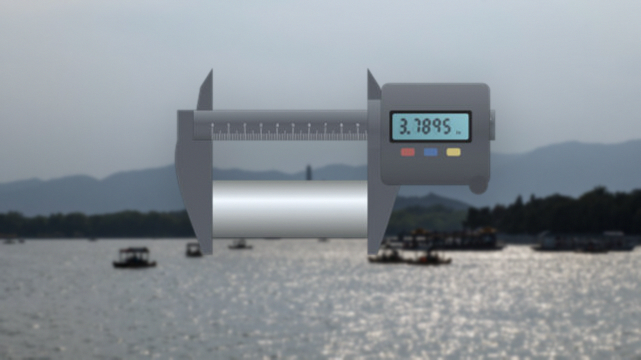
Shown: 3.7895; in
